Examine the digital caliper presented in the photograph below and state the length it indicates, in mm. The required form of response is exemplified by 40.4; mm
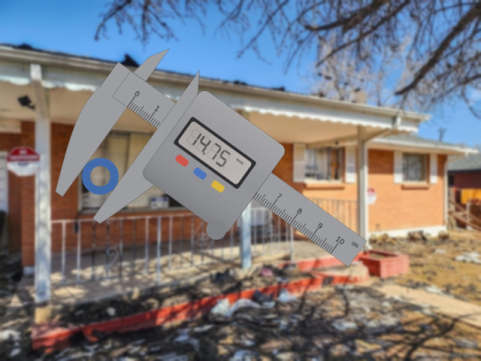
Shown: 14.75; mm
